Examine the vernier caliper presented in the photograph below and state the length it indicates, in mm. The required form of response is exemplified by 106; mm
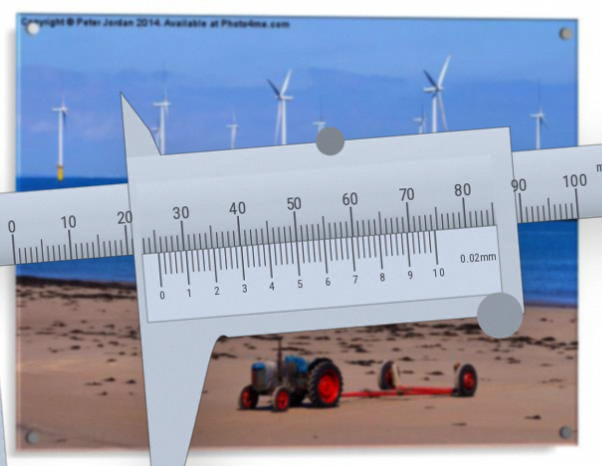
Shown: 25.5; mm
